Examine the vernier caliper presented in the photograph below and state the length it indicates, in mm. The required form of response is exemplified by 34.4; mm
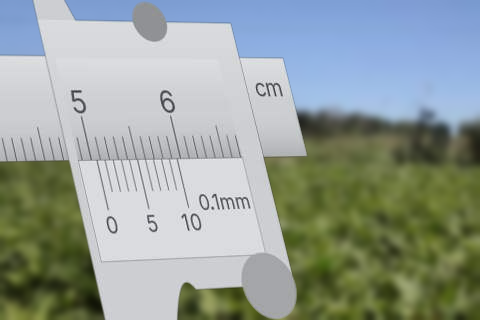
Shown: 50.6; mm
